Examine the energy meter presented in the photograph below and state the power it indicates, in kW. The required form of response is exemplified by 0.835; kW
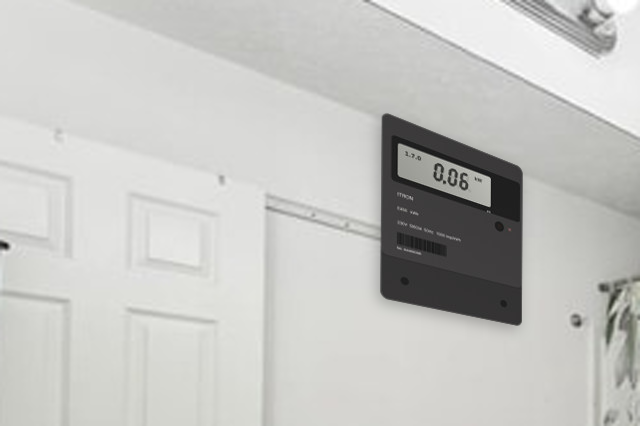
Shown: 0.06; kW
